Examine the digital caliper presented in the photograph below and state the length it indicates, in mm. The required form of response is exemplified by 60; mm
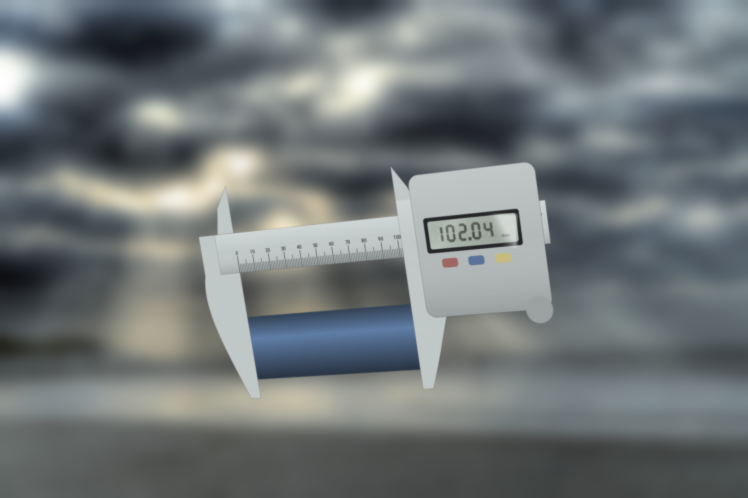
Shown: 102.04; mm
